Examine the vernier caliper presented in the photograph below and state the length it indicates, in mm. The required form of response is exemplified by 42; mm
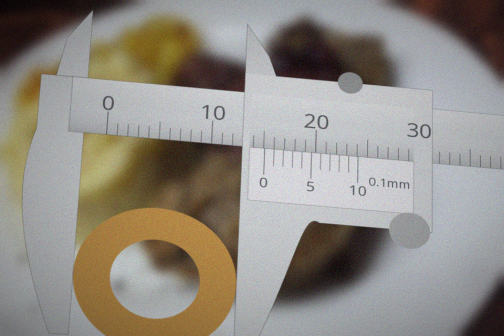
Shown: 15.1; mm
